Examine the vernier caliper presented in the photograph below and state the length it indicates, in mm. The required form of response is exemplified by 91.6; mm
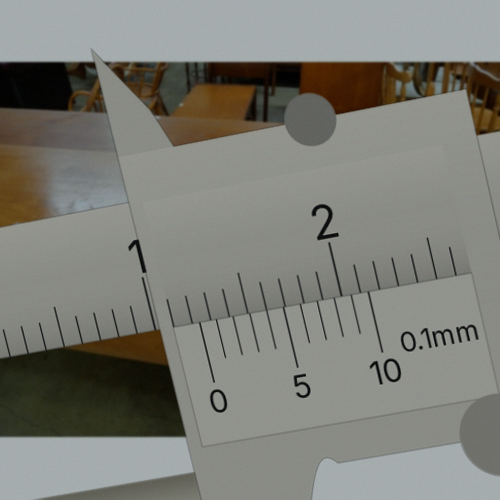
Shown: 12.4; mm
